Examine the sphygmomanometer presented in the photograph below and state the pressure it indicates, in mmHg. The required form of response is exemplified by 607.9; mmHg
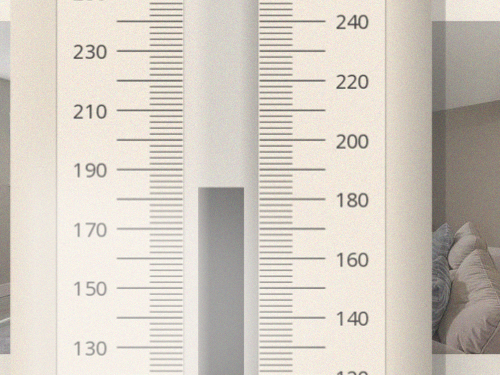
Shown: 184; mmHg
